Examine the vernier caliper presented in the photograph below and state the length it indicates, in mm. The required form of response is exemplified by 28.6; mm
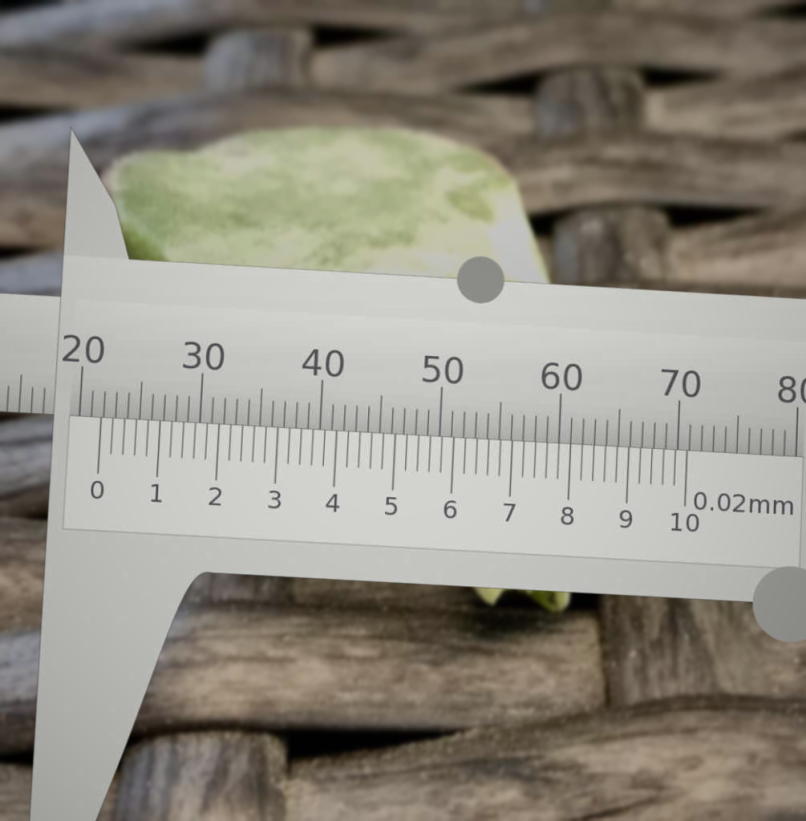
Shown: 21.8; mm
